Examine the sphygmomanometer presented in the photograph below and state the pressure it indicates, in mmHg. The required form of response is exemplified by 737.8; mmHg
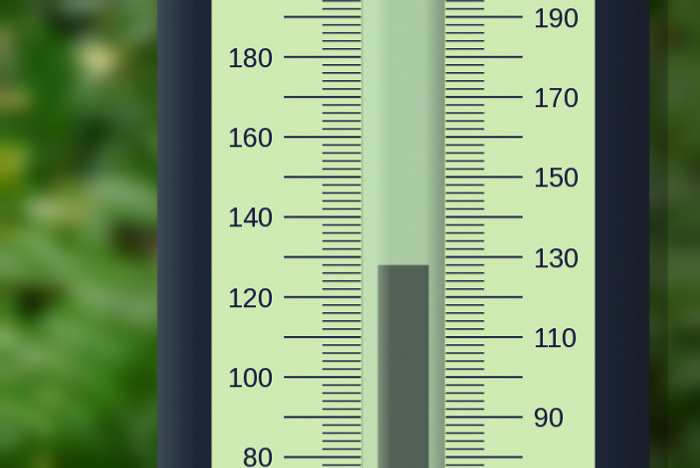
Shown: 128; mmHg
